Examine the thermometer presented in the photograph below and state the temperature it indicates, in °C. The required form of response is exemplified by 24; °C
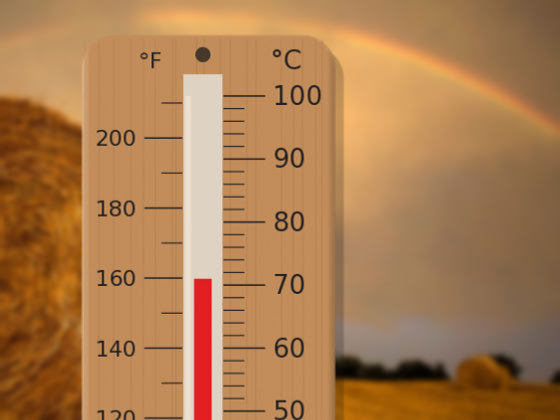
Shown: 71; °C
